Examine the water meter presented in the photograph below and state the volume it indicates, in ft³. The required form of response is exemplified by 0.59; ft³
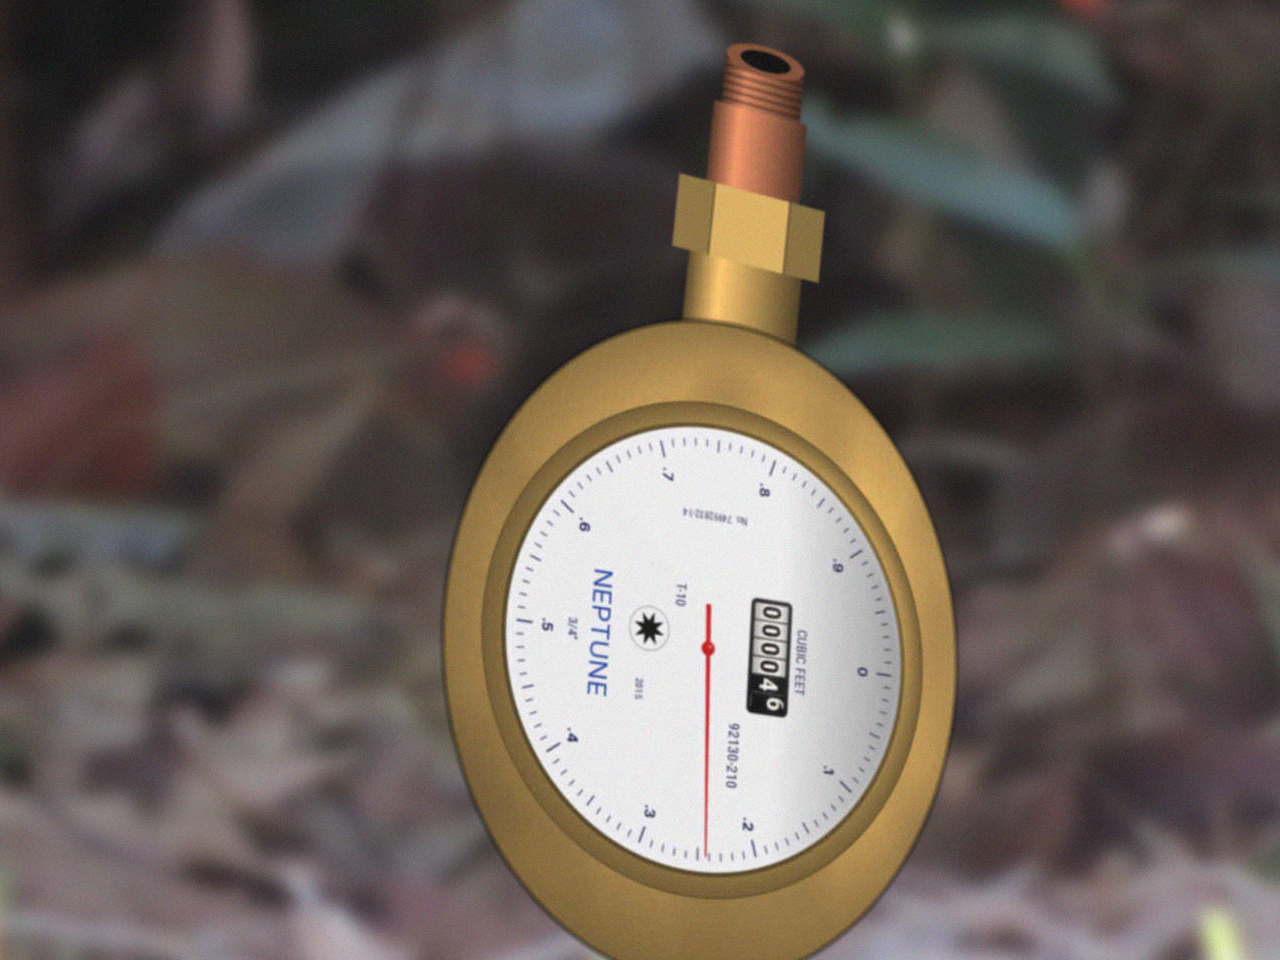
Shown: 46.24; ft³
